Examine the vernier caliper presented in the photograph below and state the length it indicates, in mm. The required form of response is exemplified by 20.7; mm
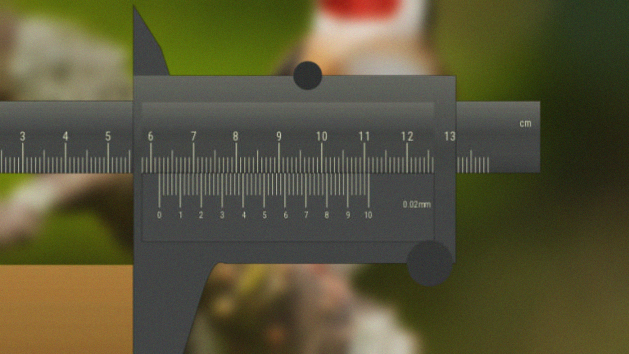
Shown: 62.0; mm
